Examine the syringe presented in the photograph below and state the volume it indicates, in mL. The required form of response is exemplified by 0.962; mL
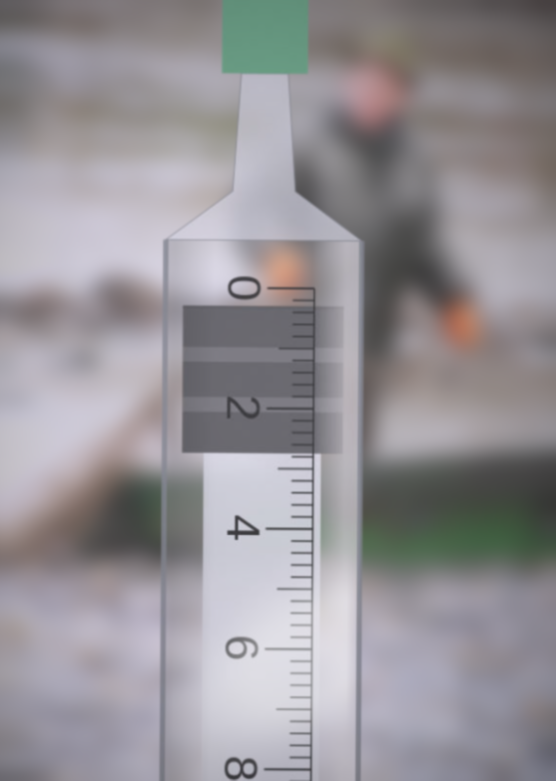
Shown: 0.3; mL
